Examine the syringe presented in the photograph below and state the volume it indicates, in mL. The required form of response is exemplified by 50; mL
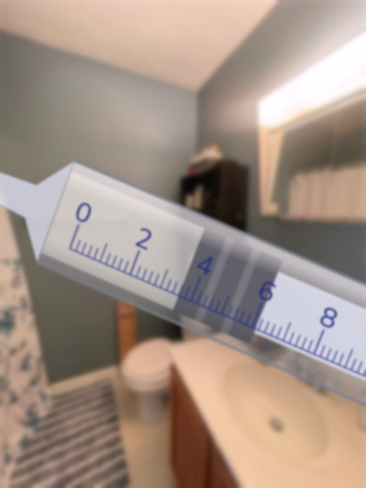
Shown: 3.6; mL
